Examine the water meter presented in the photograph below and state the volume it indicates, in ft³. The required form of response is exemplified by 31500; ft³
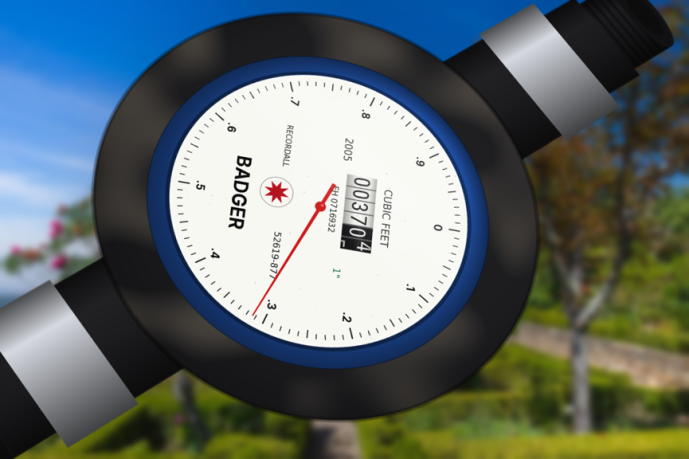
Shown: 3704.31; ft³
